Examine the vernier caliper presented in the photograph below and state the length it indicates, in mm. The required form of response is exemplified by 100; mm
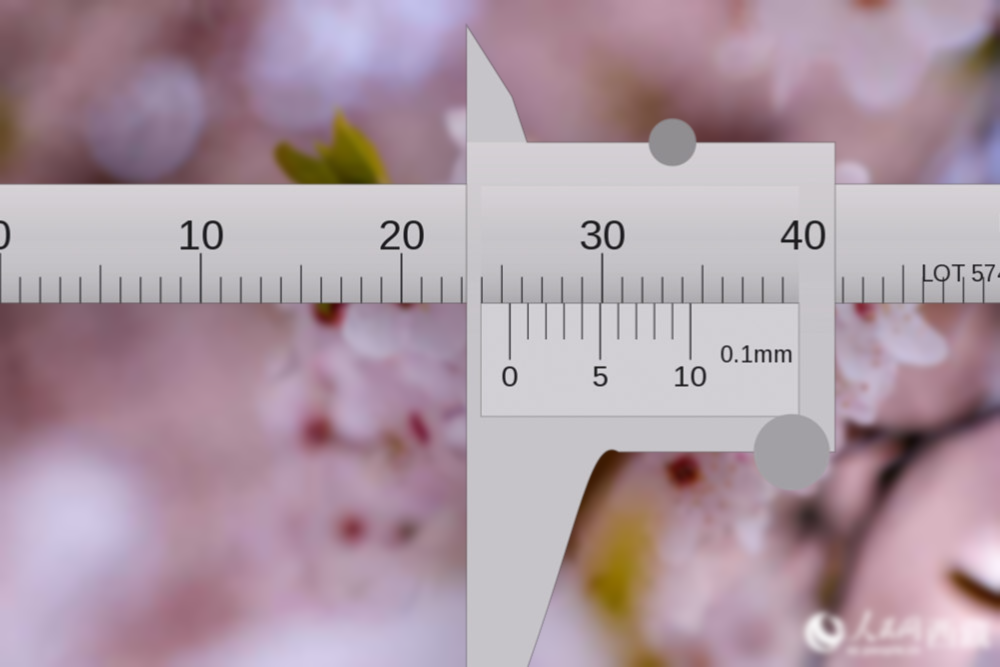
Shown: 25.4; mm
